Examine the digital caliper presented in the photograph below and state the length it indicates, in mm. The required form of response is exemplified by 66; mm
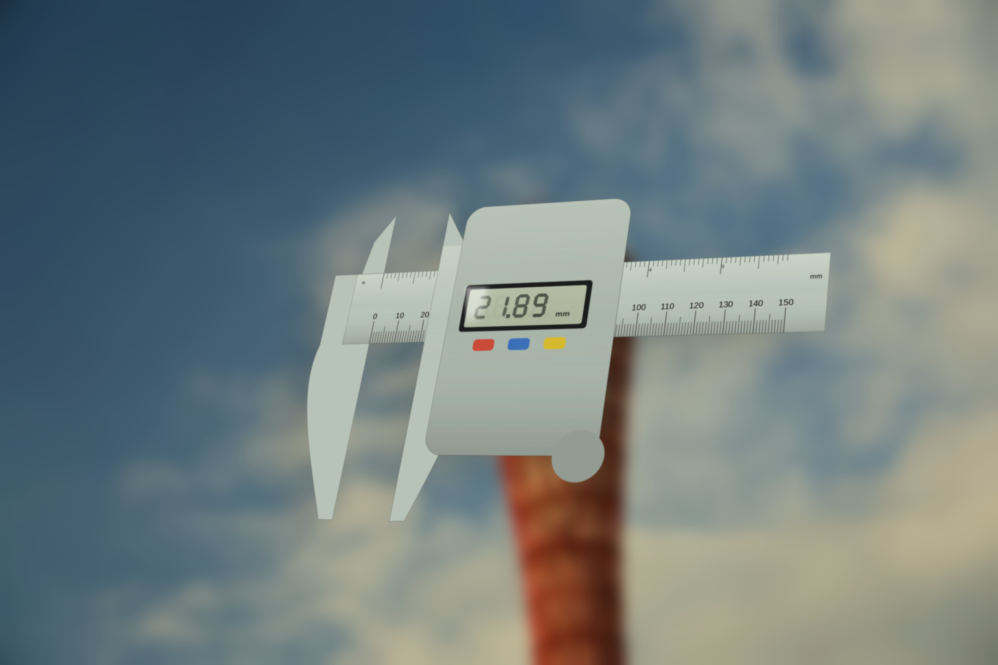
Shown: 21.89; mm
